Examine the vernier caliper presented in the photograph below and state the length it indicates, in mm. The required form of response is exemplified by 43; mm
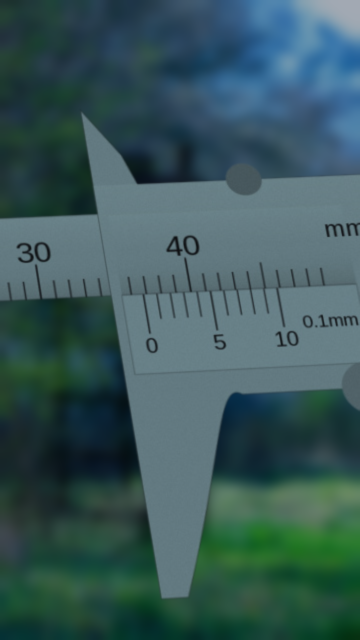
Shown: 36.8; mm
